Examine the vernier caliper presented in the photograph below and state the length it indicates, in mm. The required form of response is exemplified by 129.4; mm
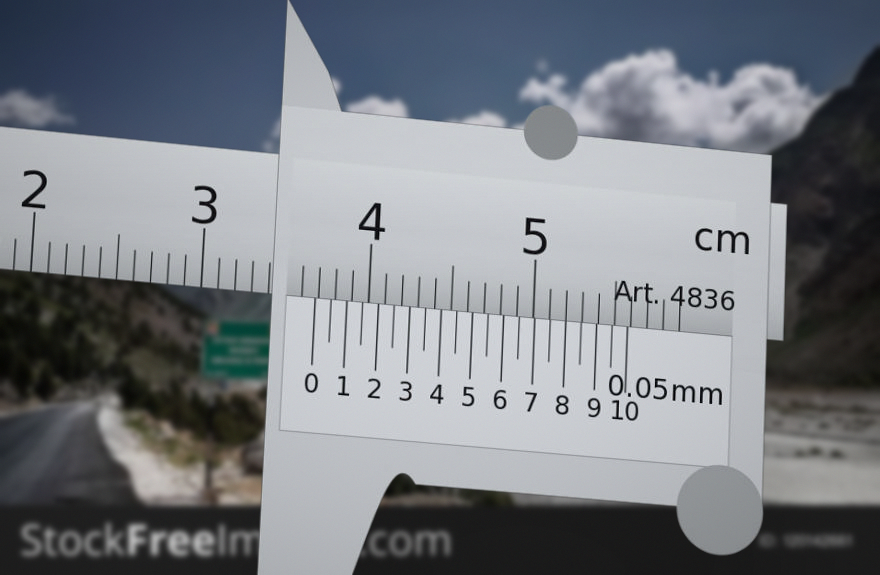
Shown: 36.8; mm
